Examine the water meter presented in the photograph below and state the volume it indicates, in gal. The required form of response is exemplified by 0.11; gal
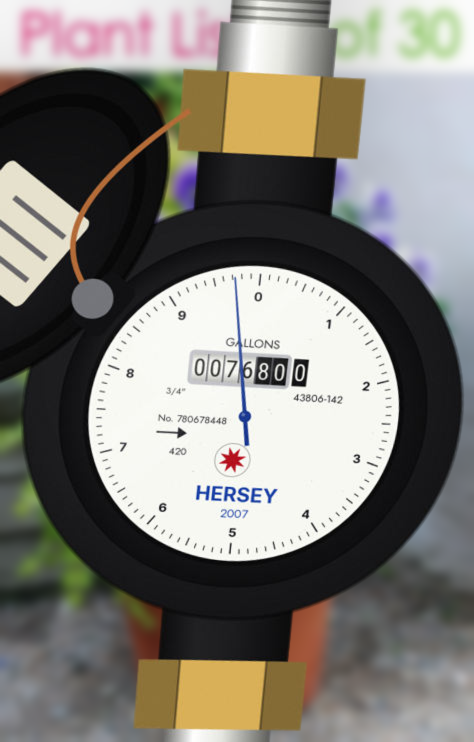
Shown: 76799.7; gal
